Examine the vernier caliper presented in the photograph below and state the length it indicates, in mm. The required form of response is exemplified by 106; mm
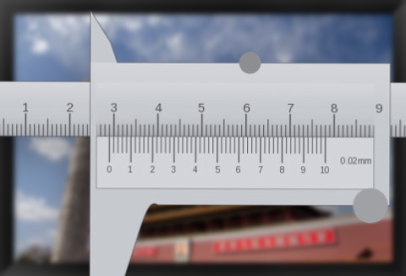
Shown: 29.0; mm
